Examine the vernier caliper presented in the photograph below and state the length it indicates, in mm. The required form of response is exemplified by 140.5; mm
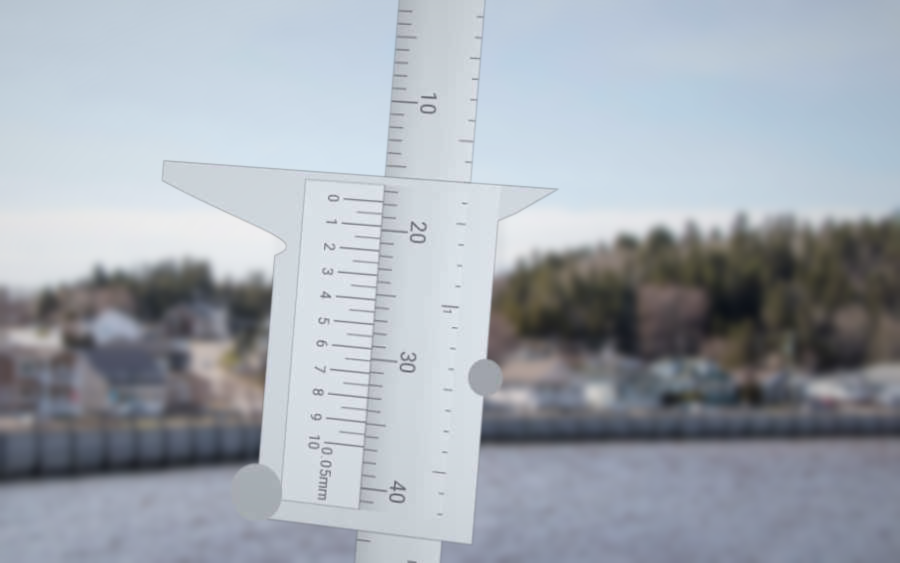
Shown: 17.8; mm
